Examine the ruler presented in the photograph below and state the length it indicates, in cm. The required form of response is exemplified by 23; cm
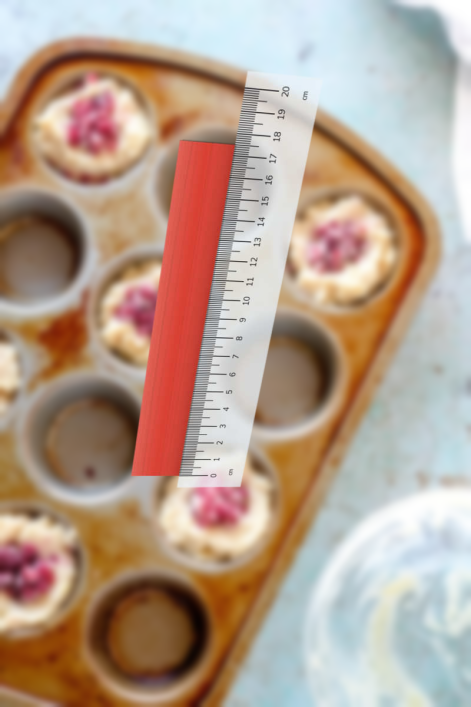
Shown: 17.5; cm
